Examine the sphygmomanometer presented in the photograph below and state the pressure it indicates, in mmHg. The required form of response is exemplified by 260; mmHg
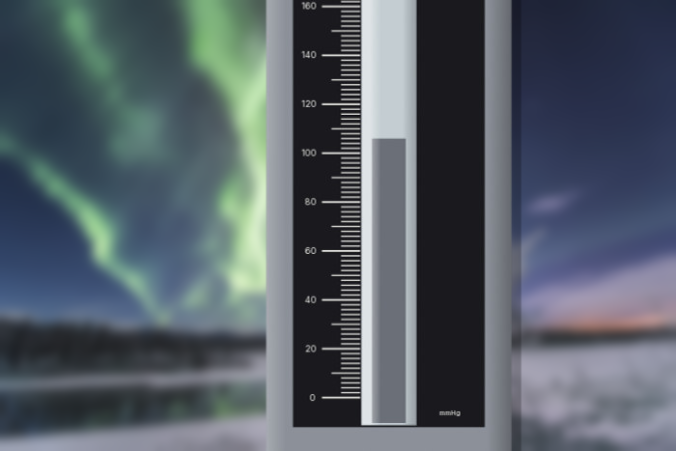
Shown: 106; mmHg
